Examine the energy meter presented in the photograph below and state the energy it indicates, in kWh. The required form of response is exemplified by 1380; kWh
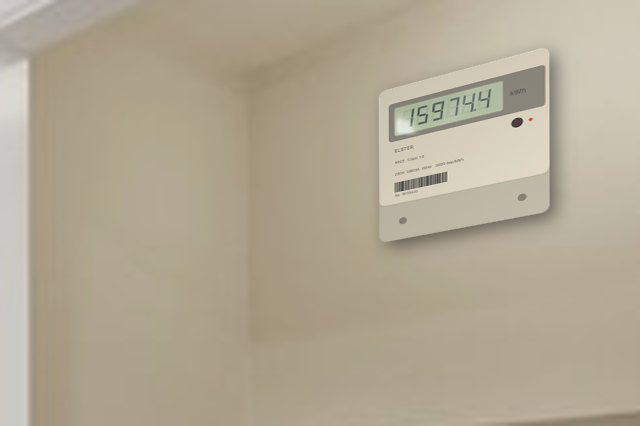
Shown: 15974.4; kWh
